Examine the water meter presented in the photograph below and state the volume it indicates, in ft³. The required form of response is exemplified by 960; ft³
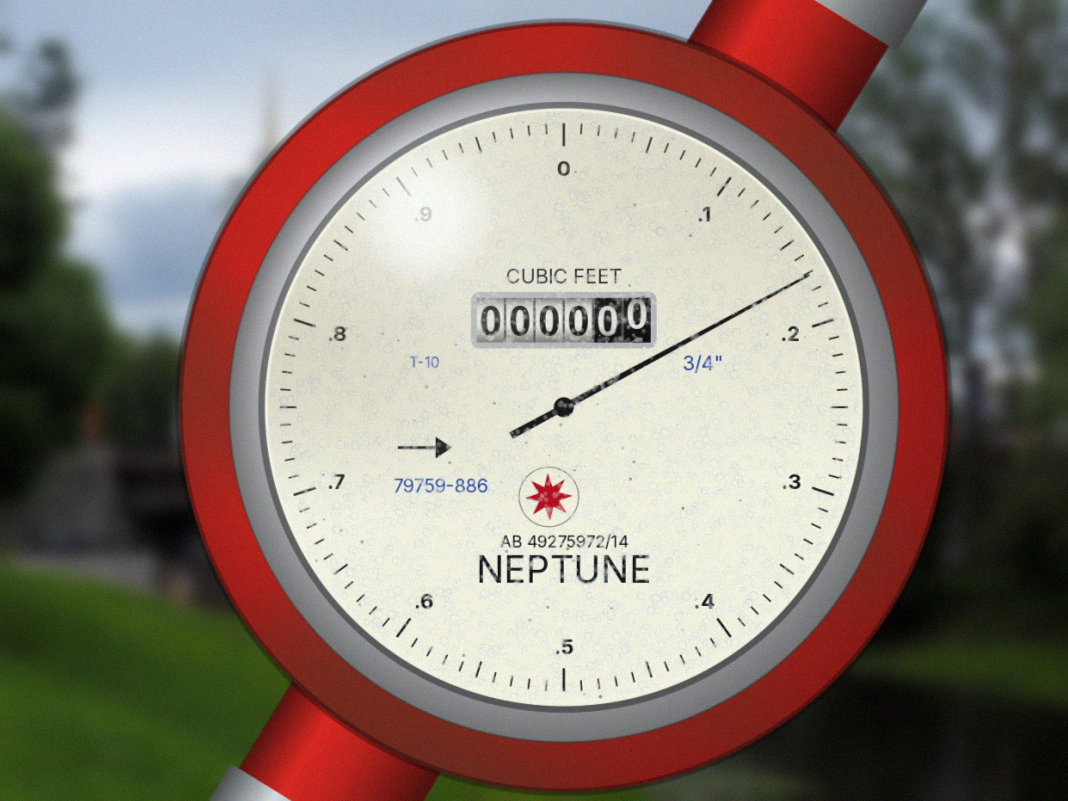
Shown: 0.17; ft³
